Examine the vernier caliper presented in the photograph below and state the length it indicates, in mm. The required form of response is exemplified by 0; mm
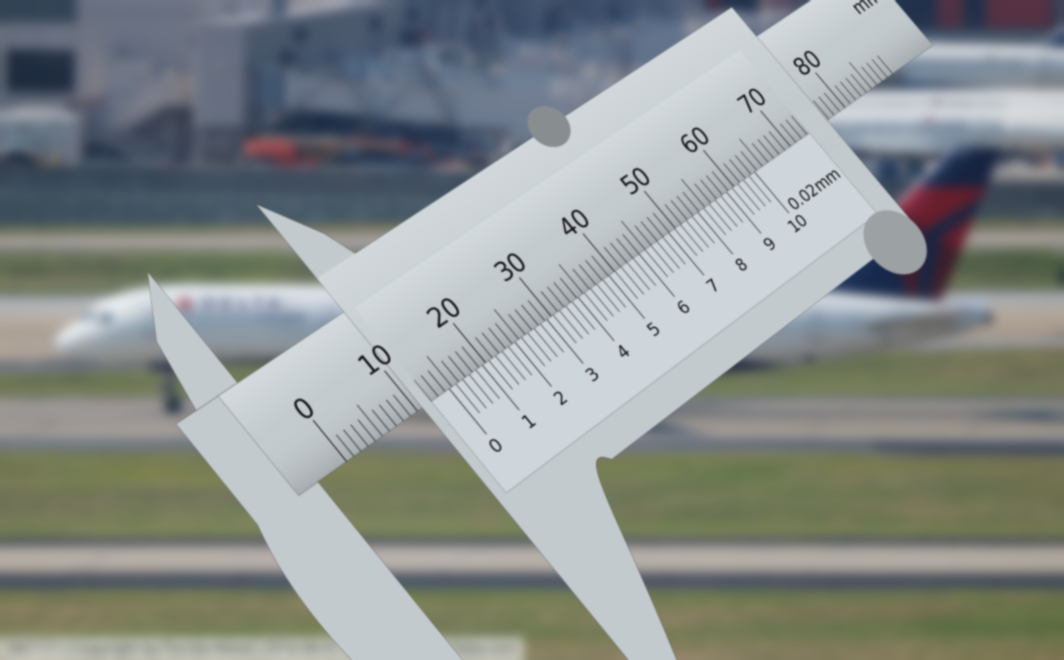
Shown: 14.6; mm
